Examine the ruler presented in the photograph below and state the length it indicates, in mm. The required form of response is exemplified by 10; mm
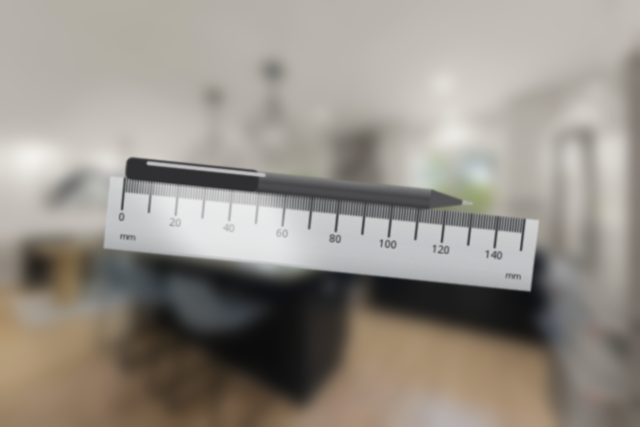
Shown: 130; mm
